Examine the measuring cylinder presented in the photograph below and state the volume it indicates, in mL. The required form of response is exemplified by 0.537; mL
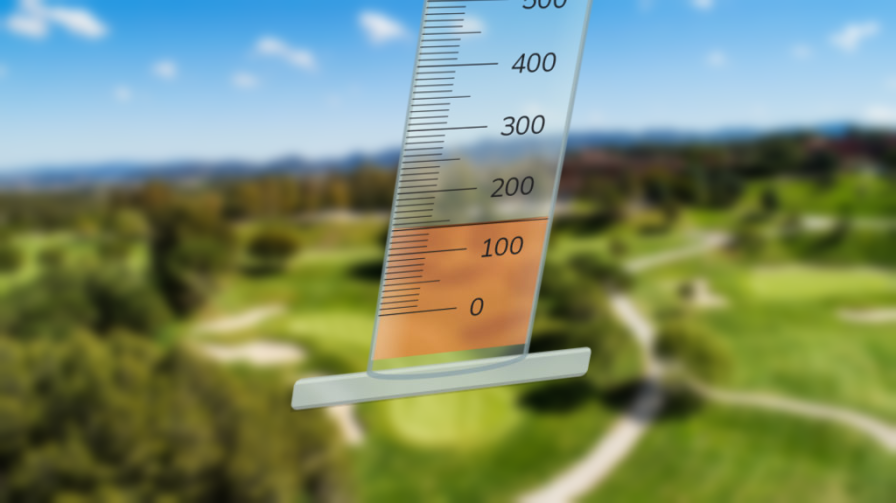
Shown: 140; mL
